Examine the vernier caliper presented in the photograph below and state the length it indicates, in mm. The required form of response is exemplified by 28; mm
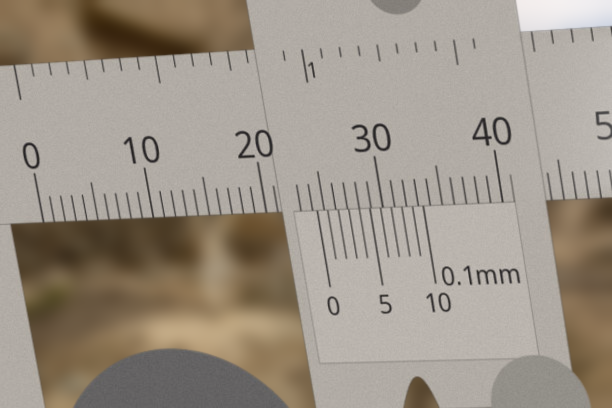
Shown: 24.4; mm
